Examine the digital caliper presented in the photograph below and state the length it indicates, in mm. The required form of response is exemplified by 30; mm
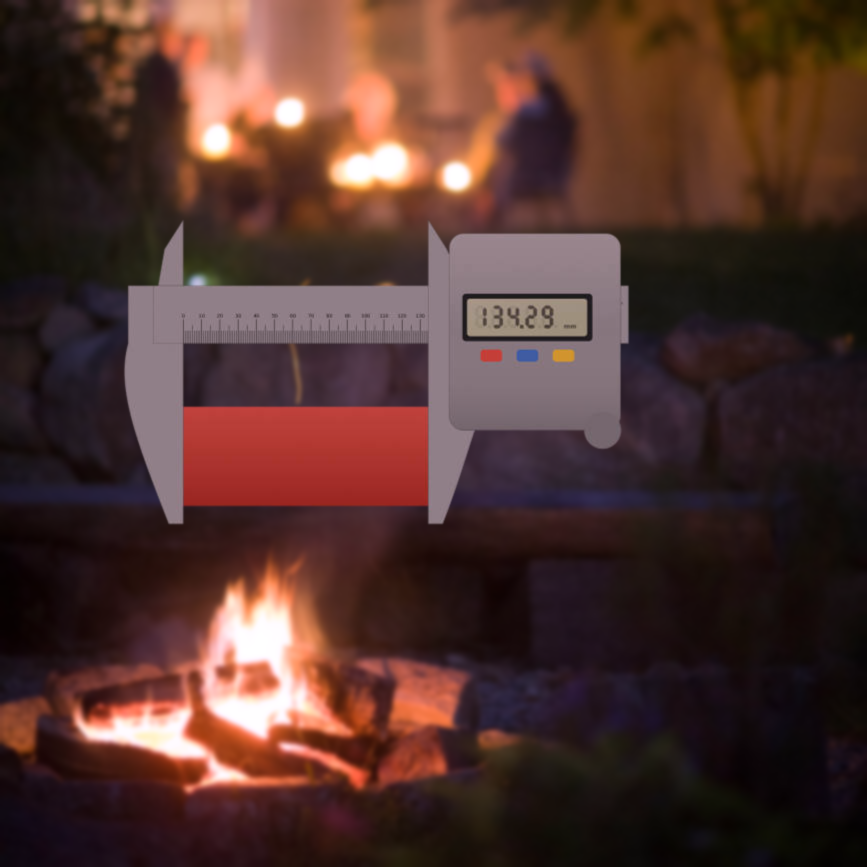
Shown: 134.29; mm
